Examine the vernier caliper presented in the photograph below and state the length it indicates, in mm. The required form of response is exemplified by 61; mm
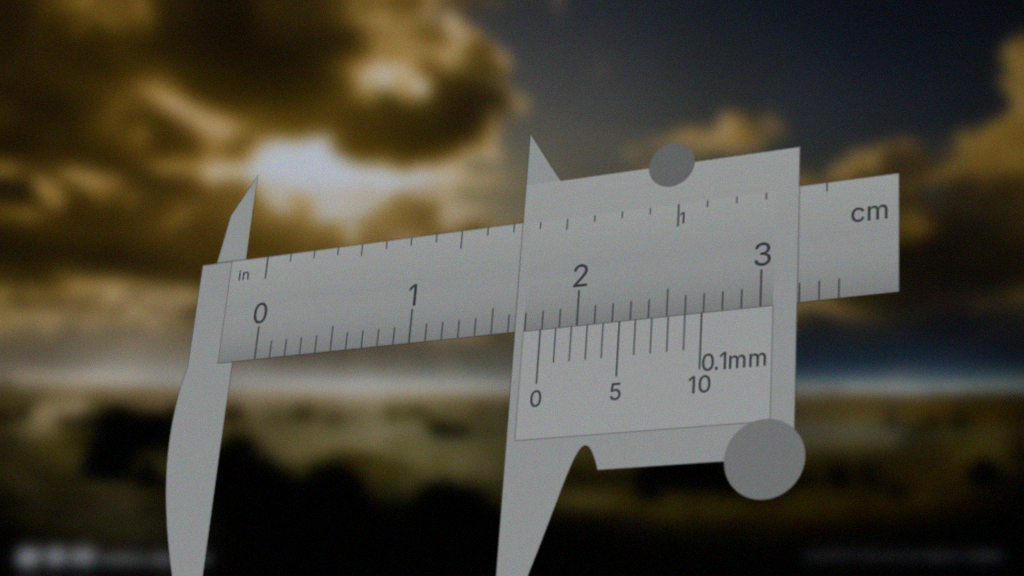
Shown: 17.9; mm
